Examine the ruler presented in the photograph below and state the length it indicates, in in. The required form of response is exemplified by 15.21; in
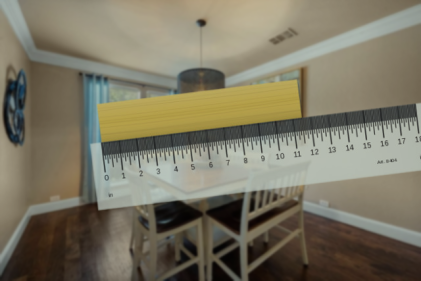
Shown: 11.5; in
